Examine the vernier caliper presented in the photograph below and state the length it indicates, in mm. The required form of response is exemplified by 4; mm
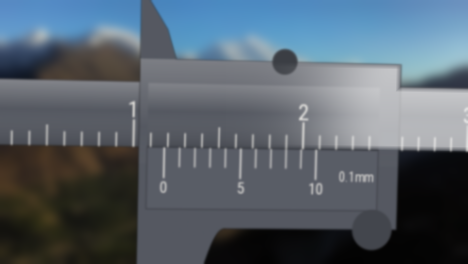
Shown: 11.8; mm
